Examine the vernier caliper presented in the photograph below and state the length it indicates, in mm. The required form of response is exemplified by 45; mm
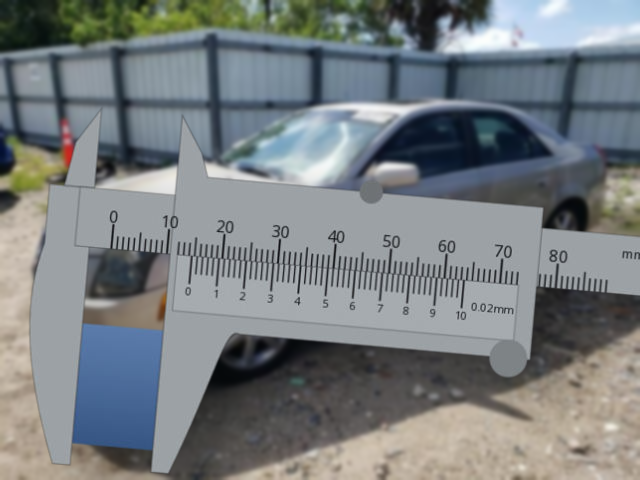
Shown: 14.5; mm
